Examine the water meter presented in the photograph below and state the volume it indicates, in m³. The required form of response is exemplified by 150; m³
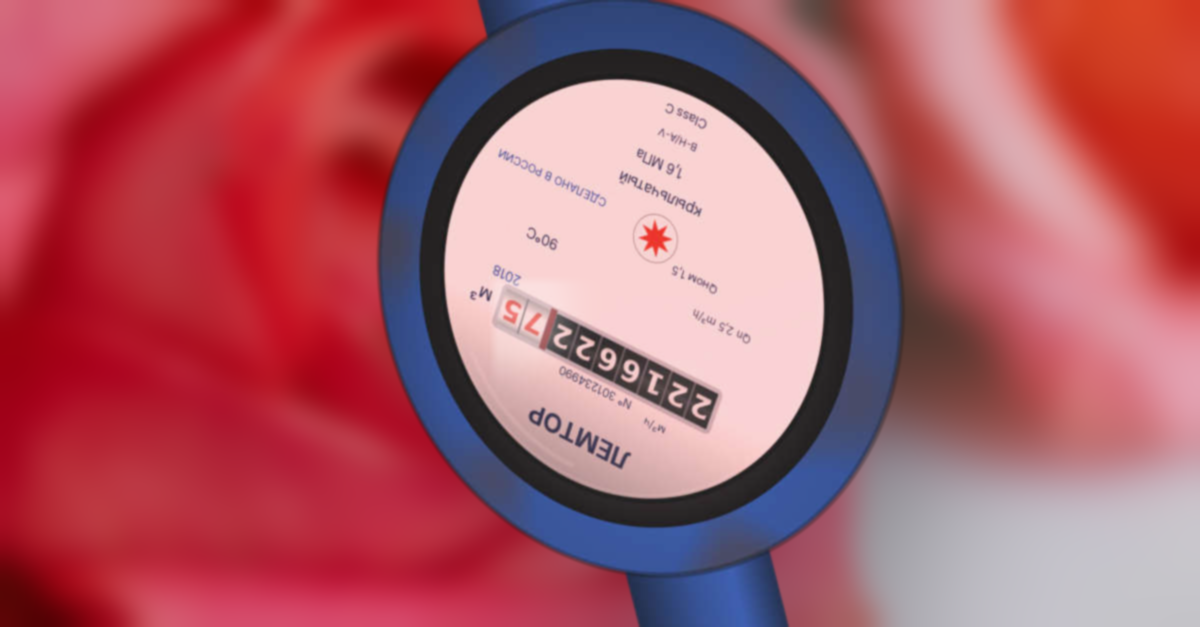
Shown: 2216622.75; m³
